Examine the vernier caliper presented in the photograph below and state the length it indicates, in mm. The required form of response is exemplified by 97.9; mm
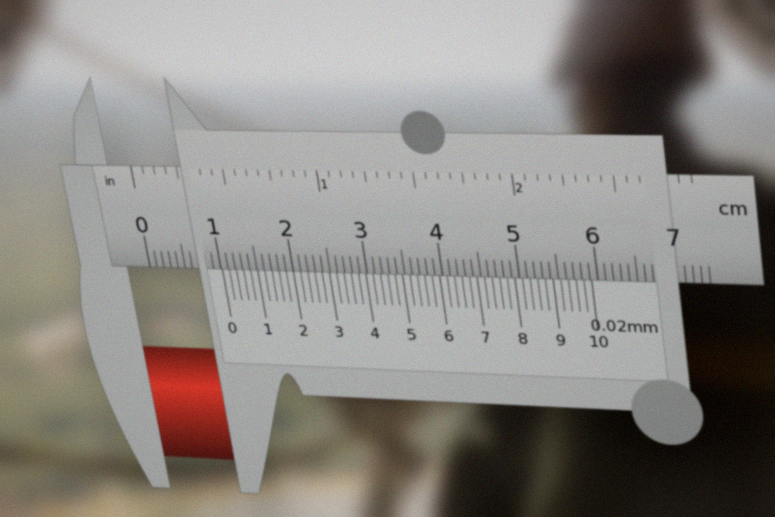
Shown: 10.2; mm
